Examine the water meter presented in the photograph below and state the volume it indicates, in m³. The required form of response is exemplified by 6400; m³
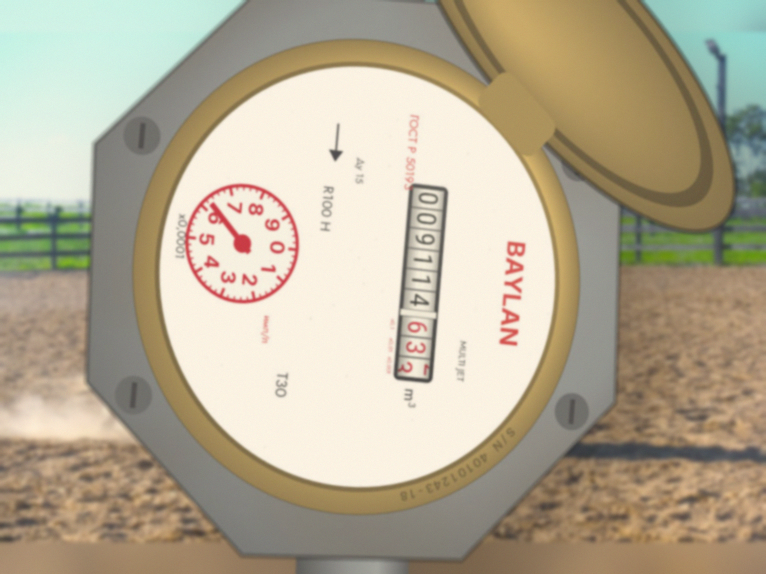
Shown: 9114.6326; m³
